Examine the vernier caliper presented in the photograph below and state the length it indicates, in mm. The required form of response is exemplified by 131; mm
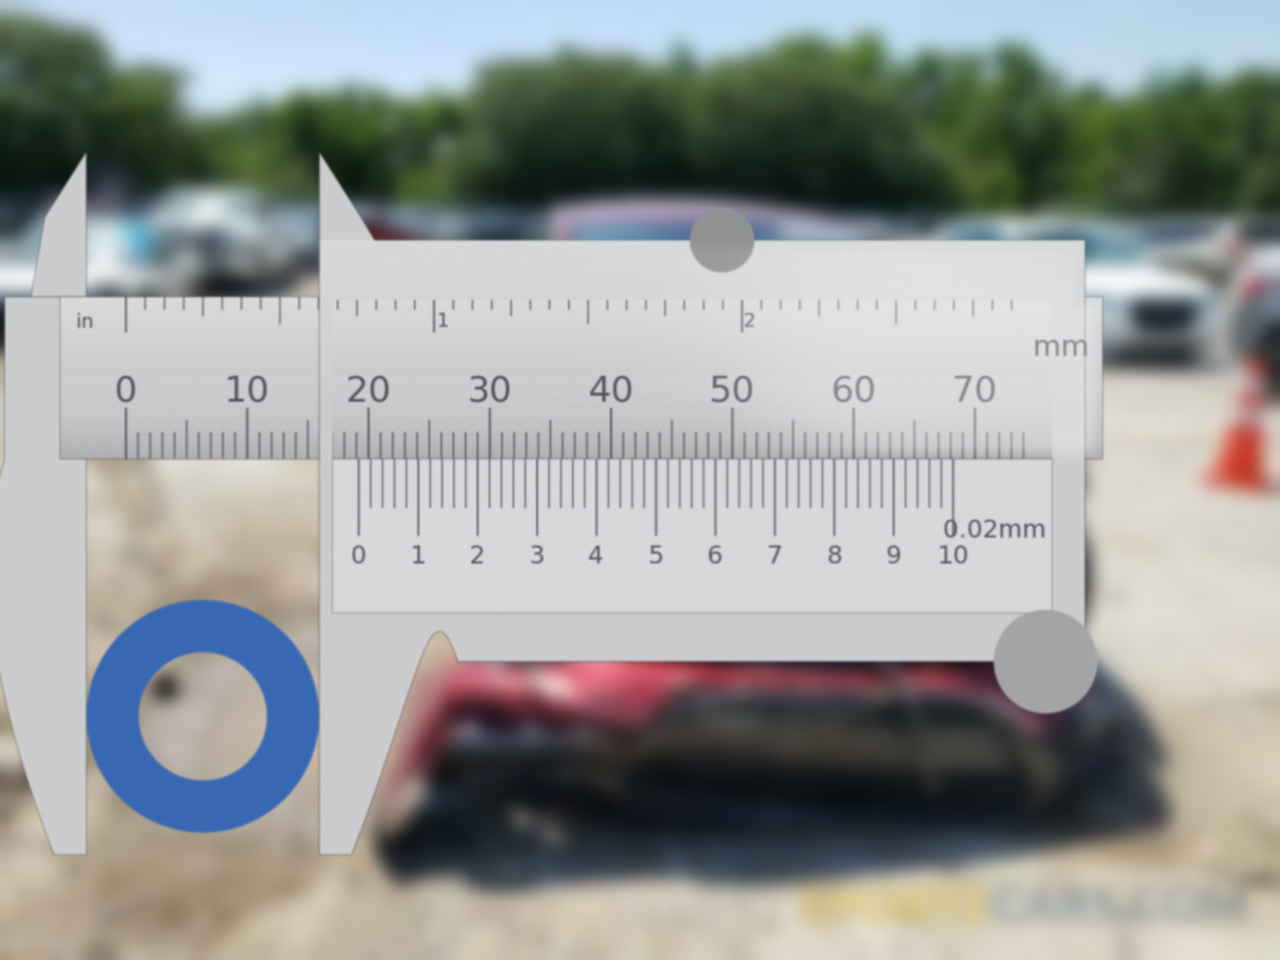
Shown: 19.2; mm
